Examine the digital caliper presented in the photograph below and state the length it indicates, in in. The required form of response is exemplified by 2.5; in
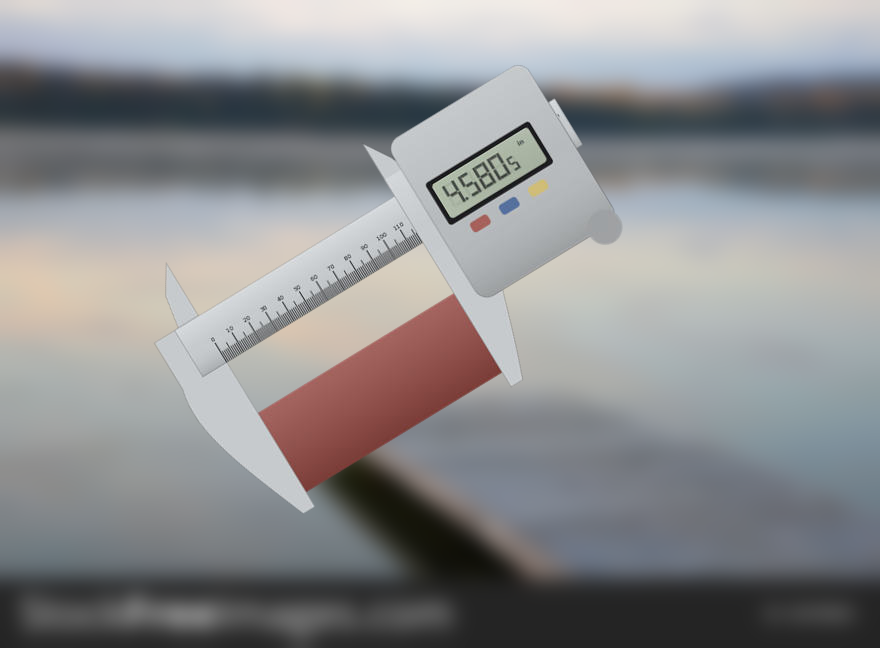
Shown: 4.5805; in
